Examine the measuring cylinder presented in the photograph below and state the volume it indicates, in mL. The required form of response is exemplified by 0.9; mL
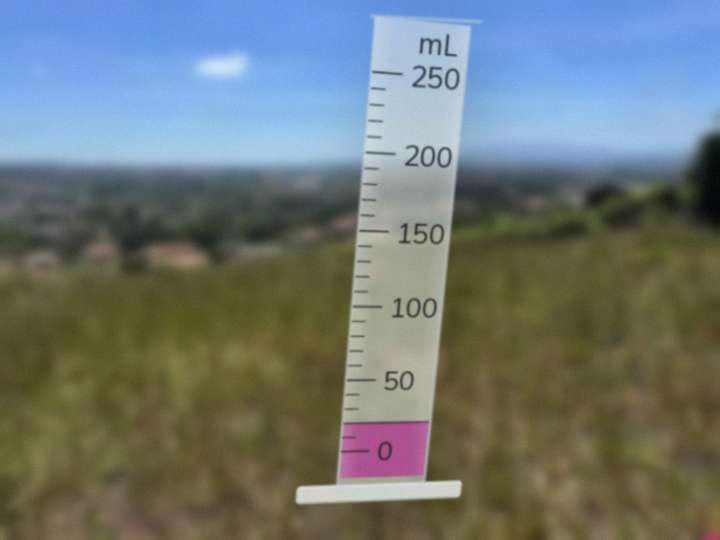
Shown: 20; mL
